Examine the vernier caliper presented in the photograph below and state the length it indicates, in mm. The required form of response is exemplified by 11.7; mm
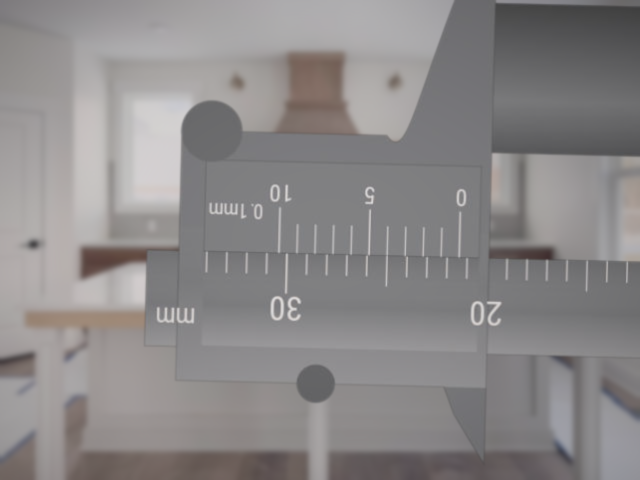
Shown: 21.4; mm
